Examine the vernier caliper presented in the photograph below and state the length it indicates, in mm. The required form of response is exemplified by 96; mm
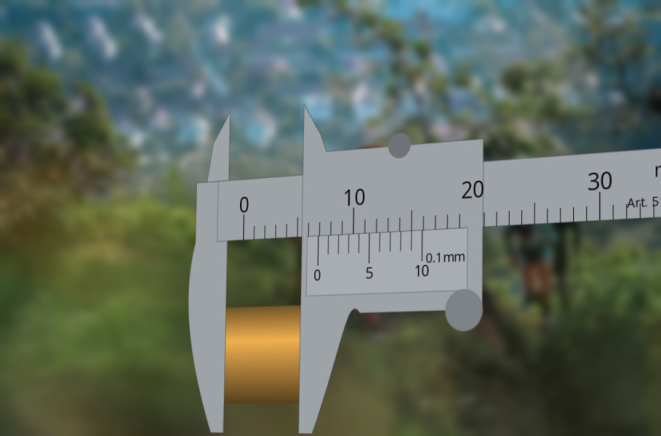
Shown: 6.9; mm
